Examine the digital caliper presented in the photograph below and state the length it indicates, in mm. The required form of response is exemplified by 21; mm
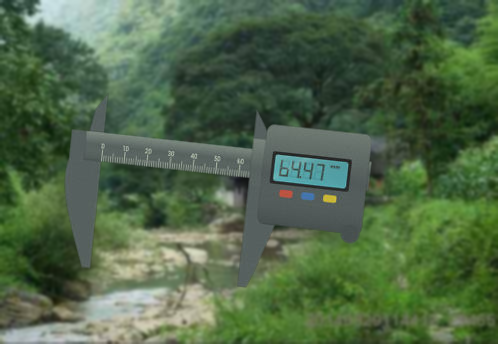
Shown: 64.47; mm
